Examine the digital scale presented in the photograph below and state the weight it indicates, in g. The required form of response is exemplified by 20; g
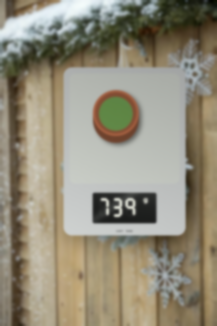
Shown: 739; g
